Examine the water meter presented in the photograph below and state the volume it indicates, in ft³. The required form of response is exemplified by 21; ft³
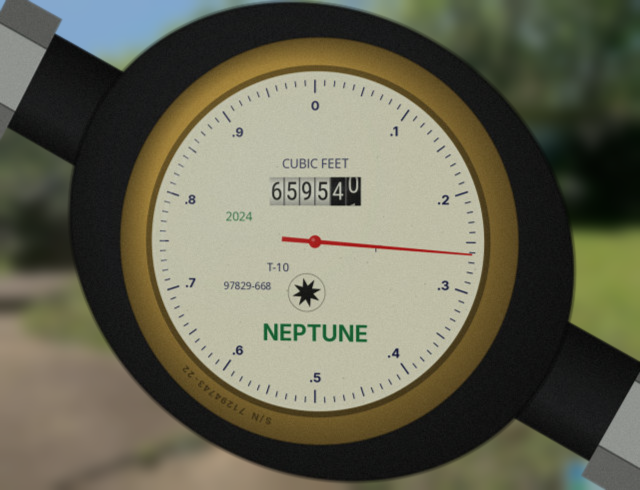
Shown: 659540.26; ft³
